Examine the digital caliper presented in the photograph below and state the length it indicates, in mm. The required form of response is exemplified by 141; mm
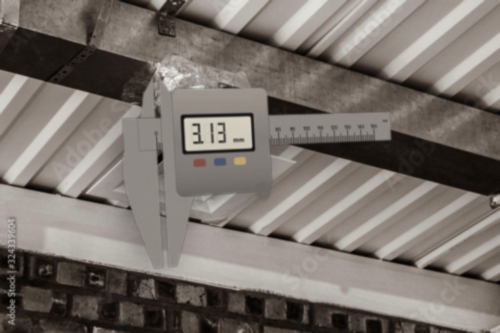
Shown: 3.13; mm
